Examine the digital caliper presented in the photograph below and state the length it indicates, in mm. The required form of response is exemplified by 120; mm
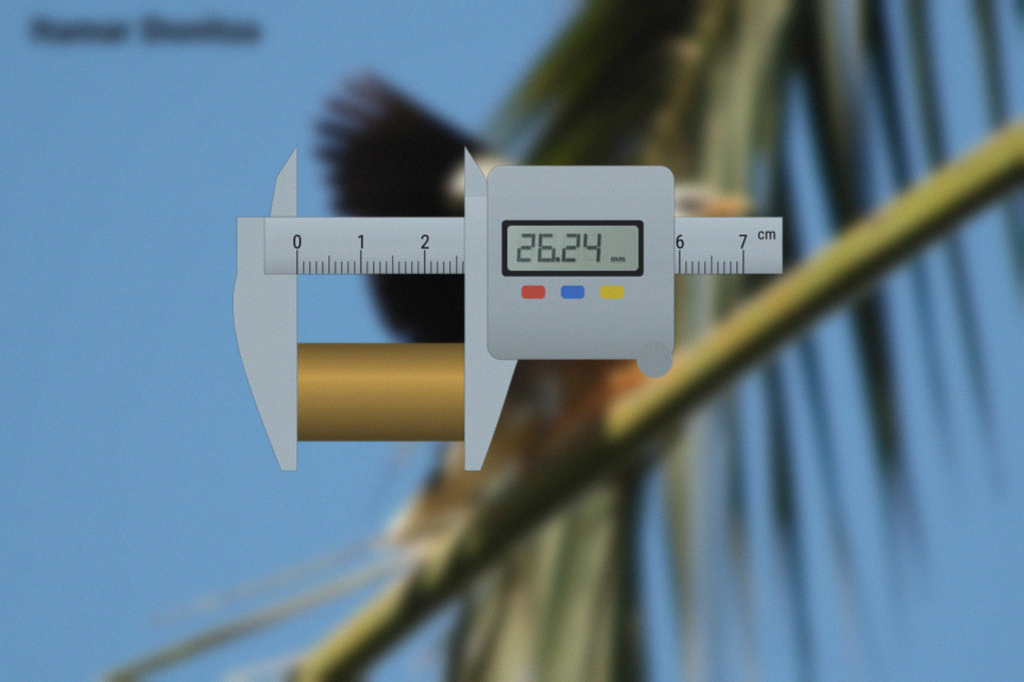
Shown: 26.24; mm
